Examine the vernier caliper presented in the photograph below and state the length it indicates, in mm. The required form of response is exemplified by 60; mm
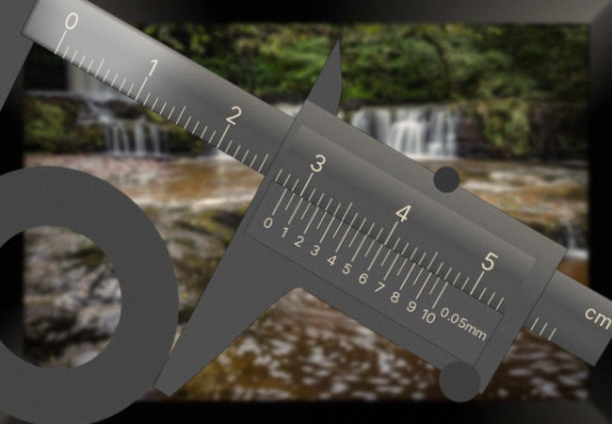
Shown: 28.4; mm
